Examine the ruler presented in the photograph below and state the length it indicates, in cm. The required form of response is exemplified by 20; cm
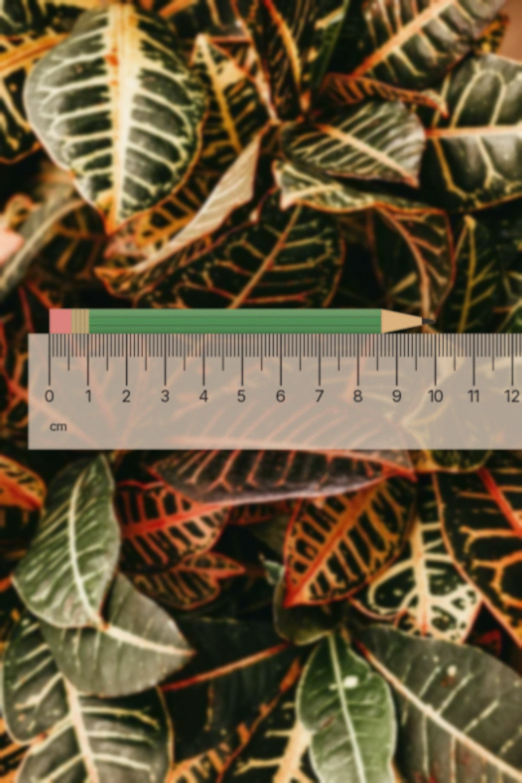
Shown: 10; cm
